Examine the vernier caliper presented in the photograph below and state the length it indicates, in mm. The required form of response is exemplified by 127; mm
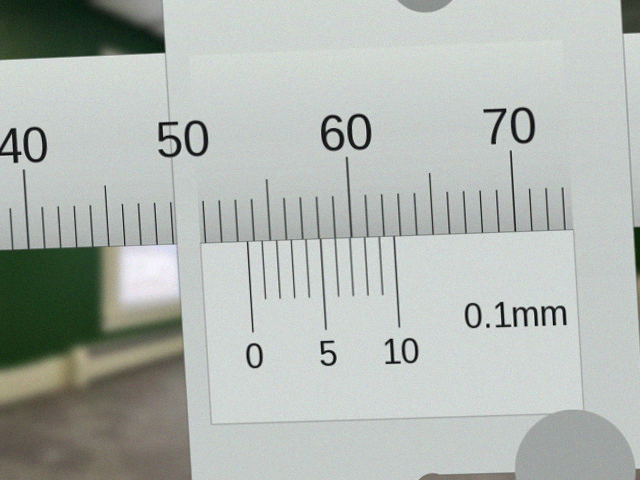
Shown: 53.6; mm
